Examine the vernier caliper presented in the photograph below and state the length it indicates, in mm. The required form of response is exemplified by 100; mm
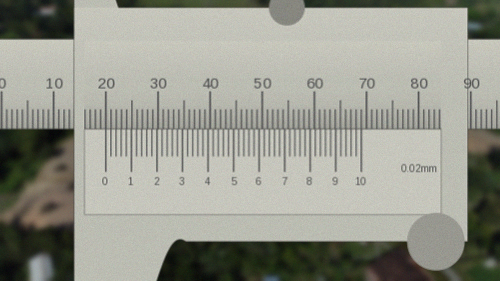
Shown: 20.0; mm
